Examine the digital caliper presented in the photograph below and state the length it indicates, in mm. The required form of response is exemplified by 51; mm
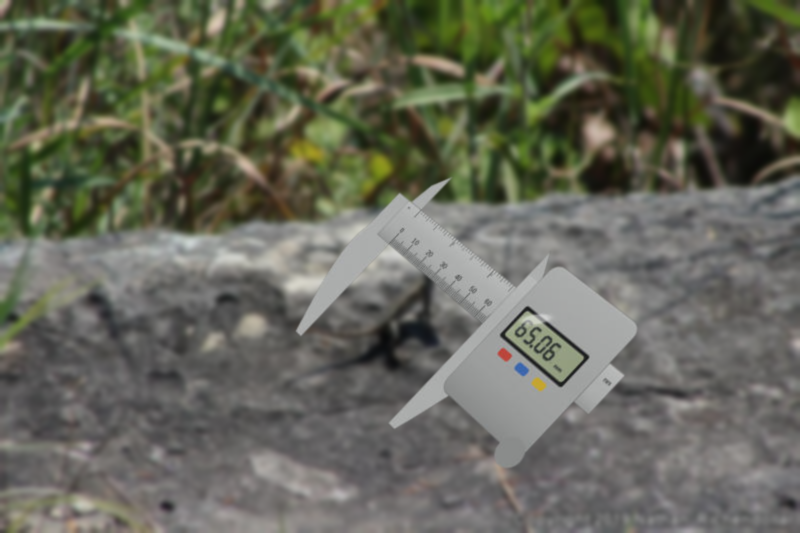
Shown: 65.06; mm
